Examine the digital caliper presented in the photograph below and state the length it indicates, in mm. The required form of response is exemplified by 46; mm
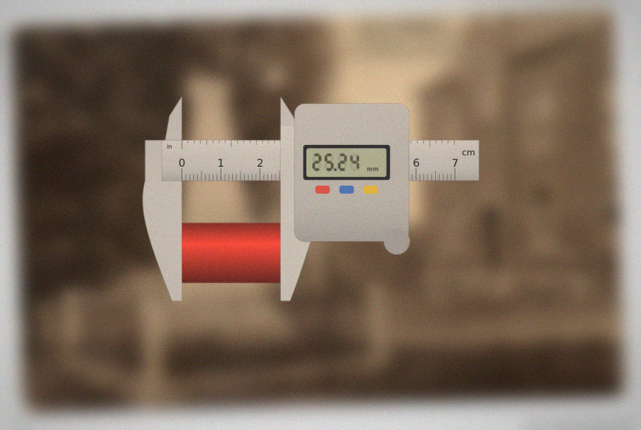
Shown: 25.24; mm
